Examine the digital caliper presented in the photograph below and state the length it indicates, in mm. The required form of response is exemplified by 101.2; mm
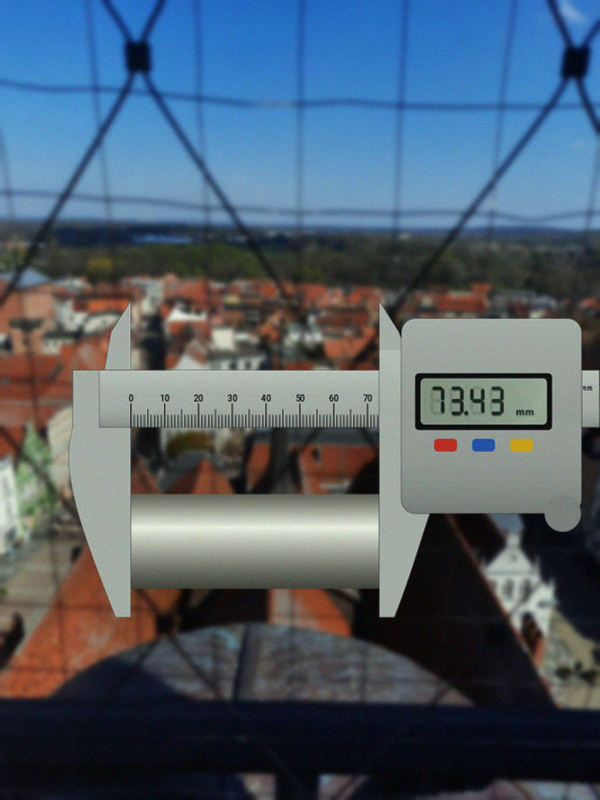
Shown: 73.43; mm
